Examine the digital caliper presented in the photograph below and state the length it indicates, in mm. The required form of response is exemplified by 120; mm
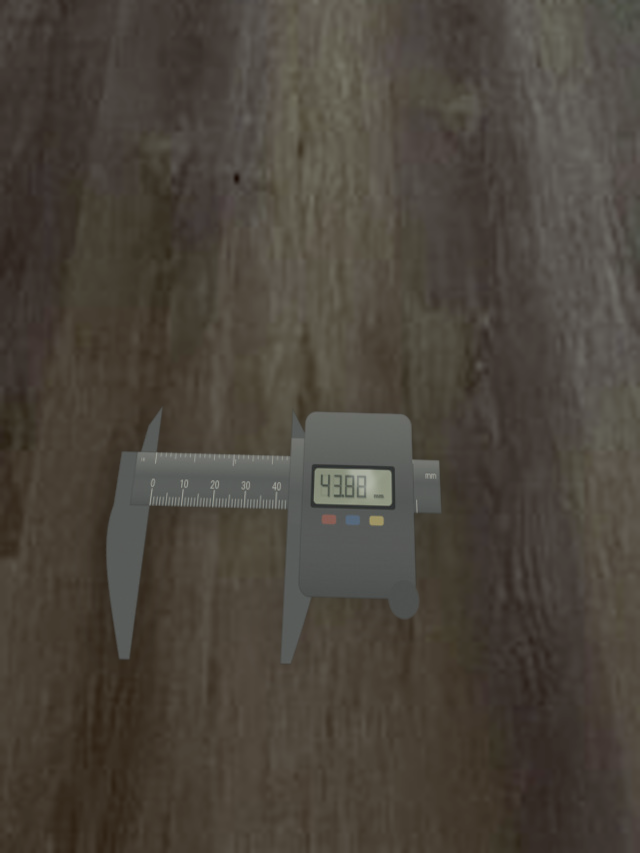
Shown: 43.88; mm
